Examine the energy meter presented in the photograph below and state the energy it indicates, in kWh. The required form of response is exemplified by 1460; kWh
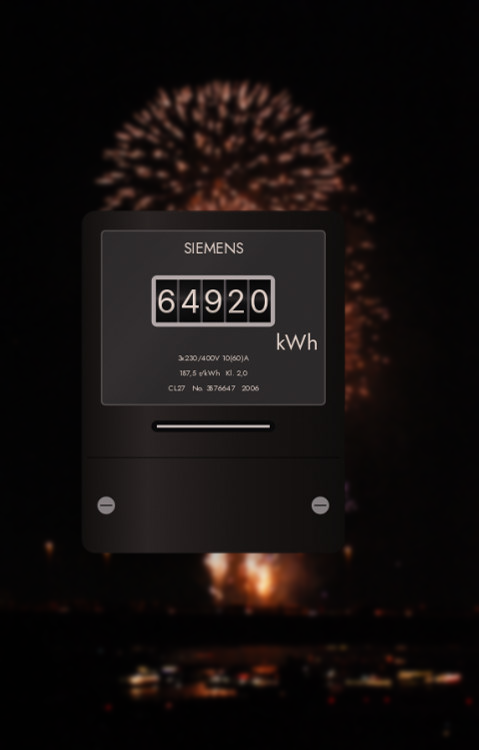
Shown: 64920; kWh
